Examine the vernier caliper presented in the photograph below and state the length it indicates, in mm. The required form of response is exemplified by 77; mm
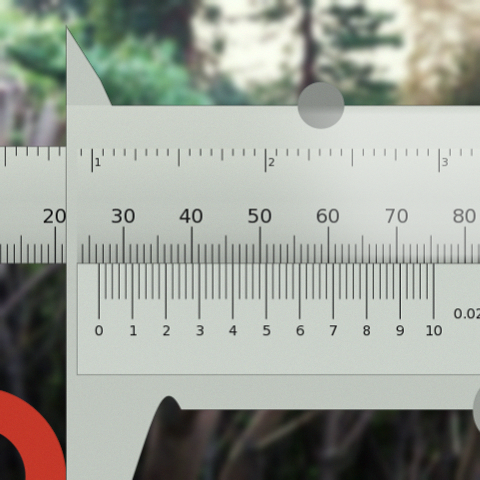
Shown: 26.4; mm
